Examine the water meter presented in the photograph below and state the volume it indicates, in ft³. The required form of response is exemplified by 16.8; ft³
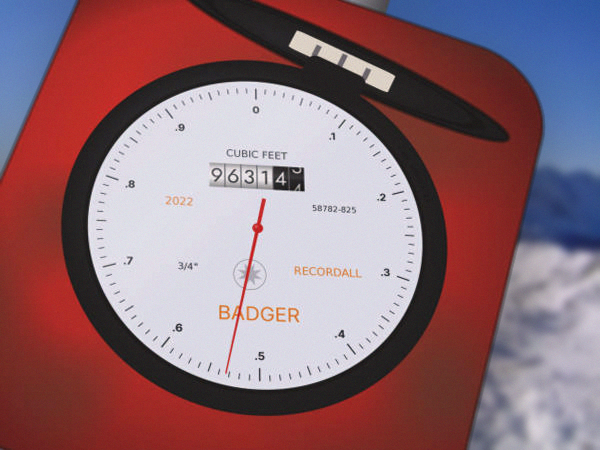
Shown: 963143.53; ft³
